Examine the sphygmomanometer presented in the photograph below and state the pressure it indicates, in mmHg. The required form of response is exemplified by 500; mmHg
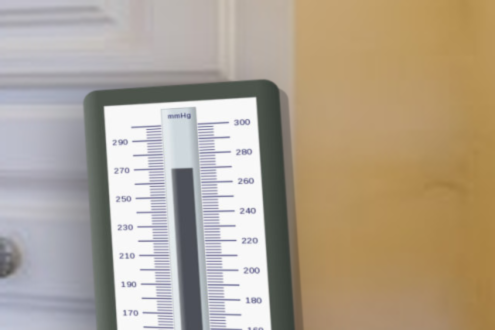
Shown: 270; mmHg
